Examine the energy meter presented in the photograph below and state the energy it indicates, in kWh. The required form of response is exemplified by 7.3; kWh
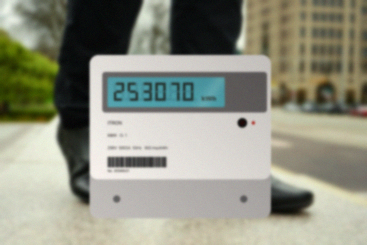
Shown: 253070; kWh
